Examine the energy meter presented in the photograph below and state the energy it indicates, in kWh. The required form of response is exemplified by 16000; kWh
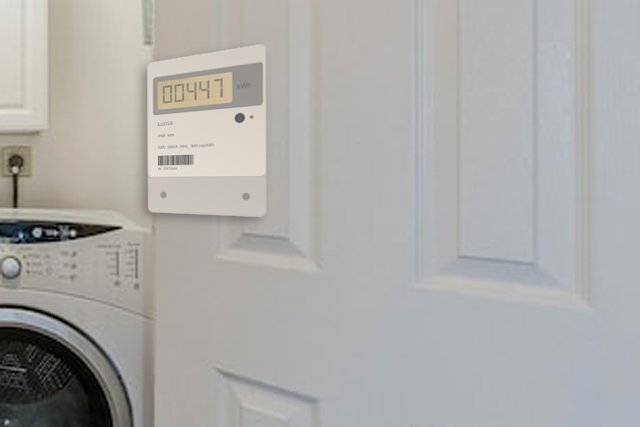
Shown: 447; kWh
